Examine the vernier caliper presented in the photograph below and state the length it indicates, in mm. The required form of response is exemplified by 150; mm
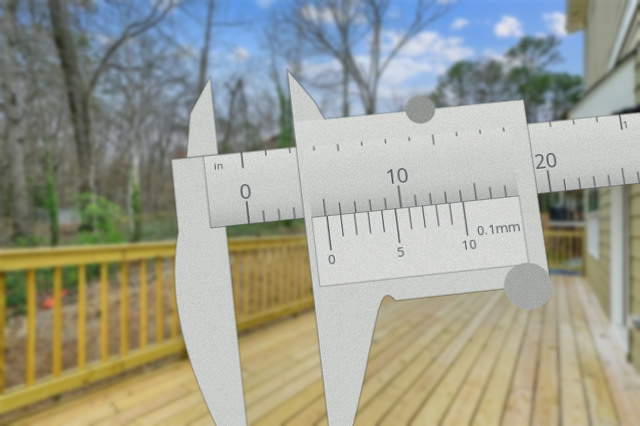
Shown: 5.1; mm
